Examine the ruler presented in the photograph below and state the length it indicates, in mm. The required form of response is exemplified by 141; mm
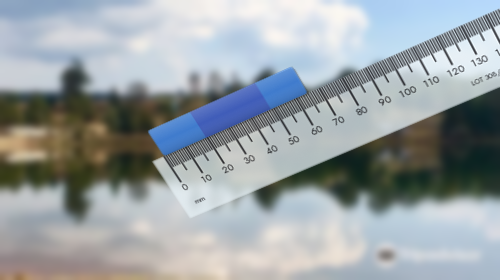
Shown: 65; mm
